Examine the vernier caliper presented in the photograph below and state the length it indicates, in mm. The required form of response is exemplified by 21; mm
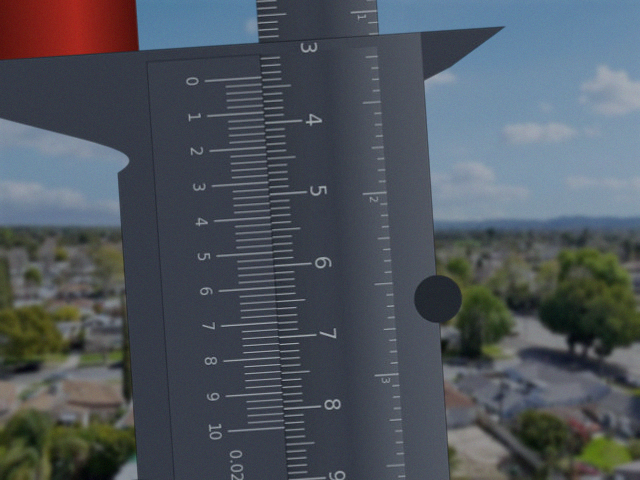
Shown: 33.6; mm
